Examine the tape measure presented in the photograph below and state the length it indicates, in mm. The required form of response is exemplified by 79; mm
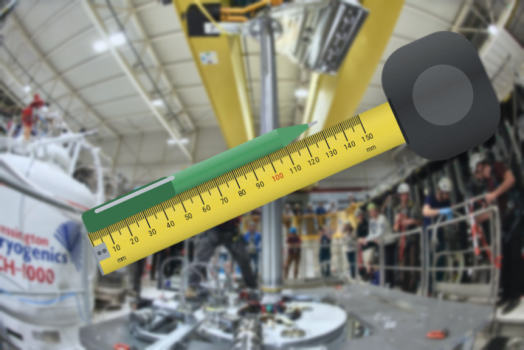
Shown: 130; mm
